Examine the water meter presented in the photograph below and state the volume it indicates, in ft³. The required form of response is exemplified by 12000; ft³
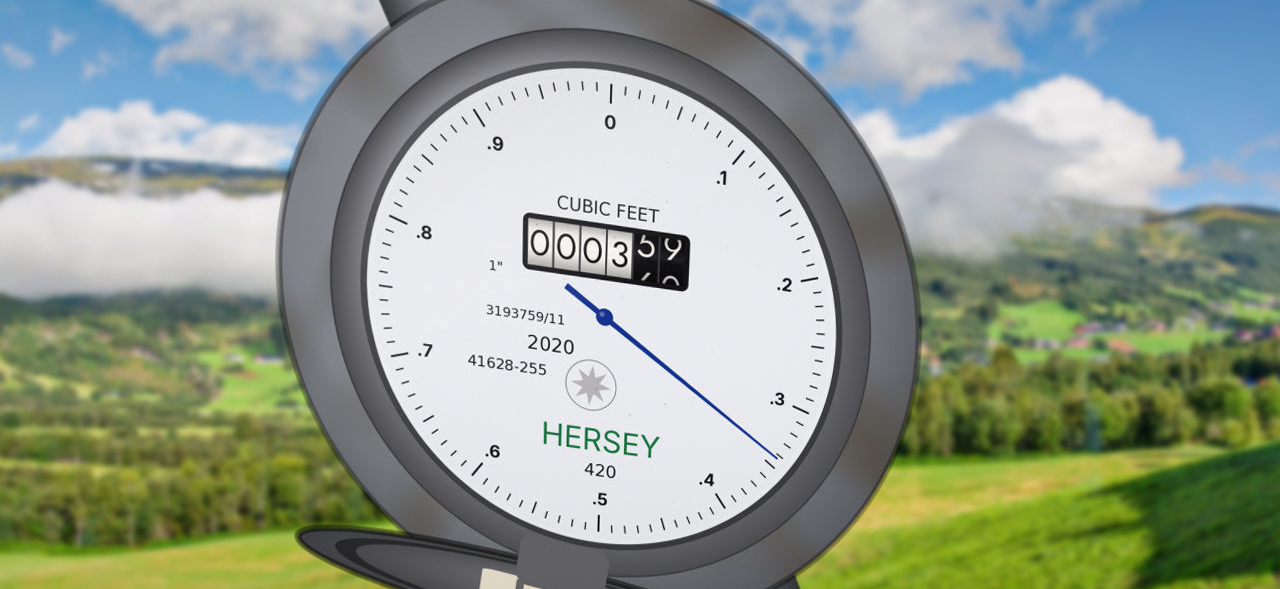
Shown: 359.34; ft³
